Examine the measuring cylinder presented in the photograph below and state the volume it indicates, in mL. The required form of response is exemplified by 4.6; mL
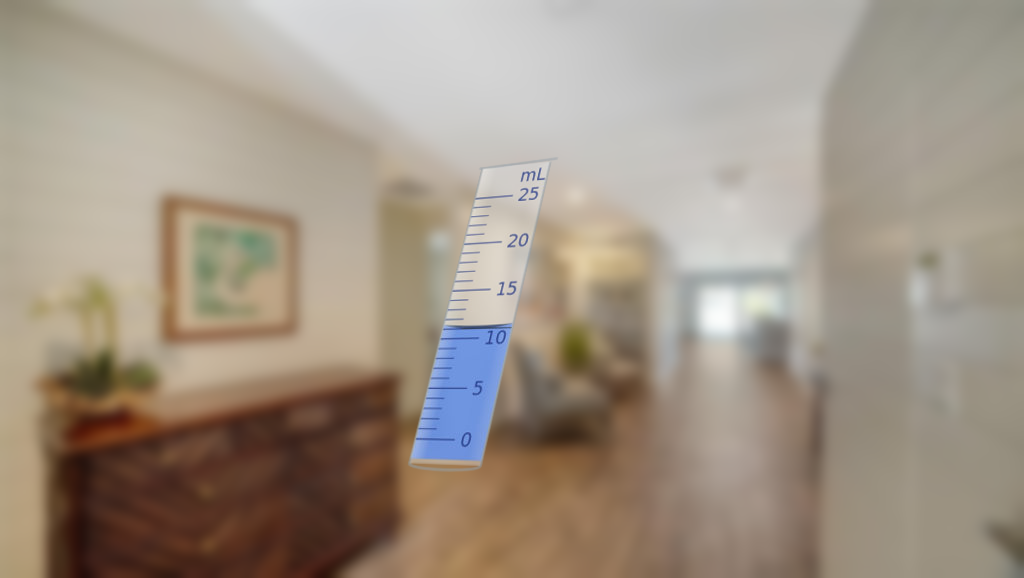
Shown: 11; mL
